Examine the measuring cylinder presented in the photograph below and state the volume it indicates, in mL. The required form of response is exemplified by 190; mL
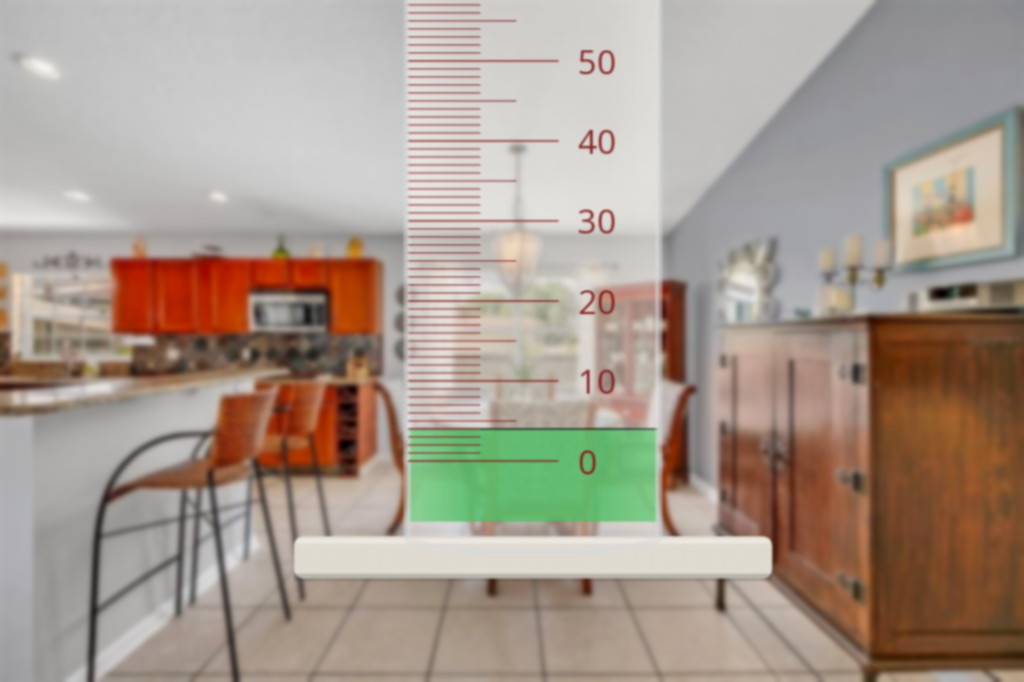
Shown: 4; mL
